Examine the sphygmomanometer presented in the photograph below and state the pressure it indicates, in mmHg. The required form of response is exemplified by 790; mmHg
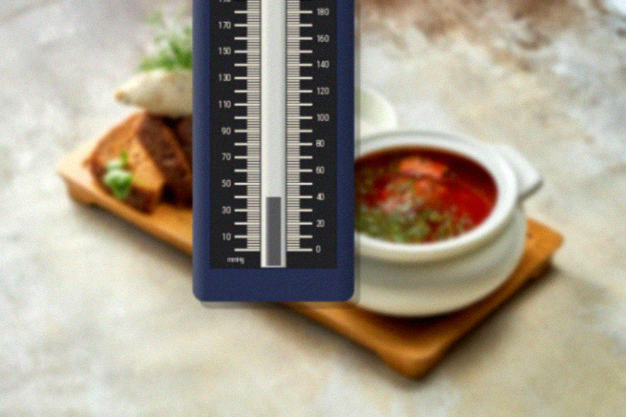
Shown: 40; mmHg
